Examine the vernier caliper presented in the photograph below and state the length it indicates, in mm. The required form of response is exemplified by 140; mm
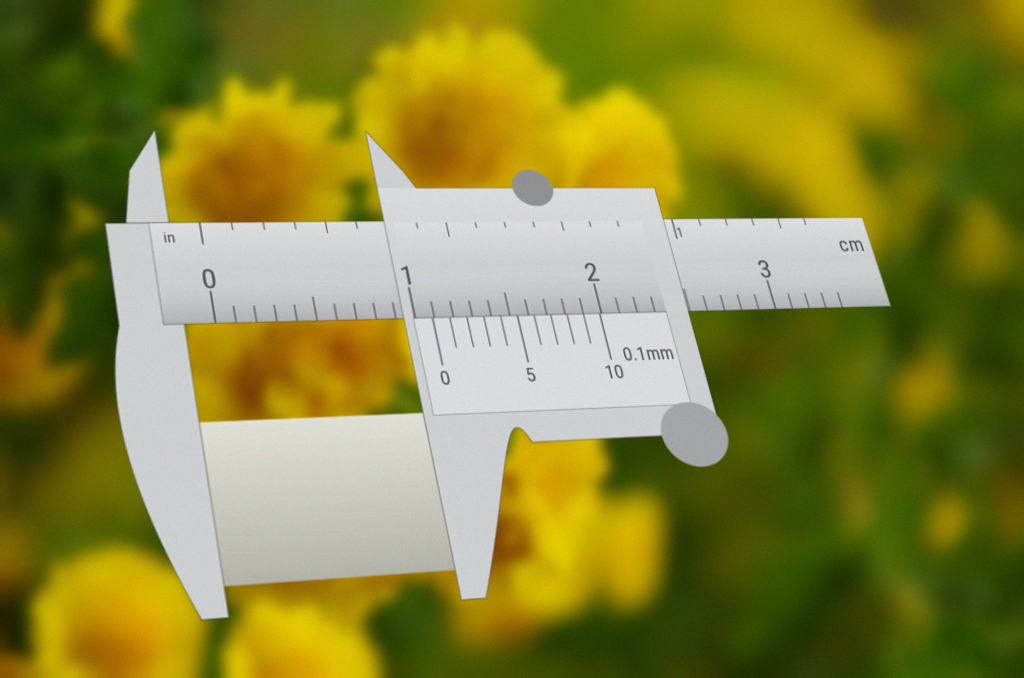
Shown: 10.9; mm
